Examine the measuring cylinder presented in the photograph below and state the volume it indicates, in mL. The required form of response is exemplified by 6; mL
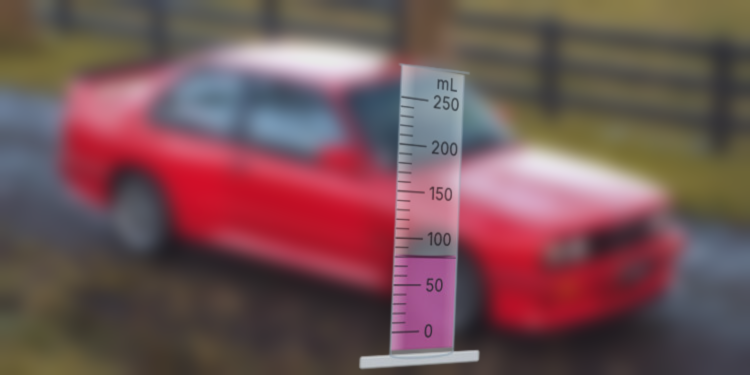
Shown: 80; mL
